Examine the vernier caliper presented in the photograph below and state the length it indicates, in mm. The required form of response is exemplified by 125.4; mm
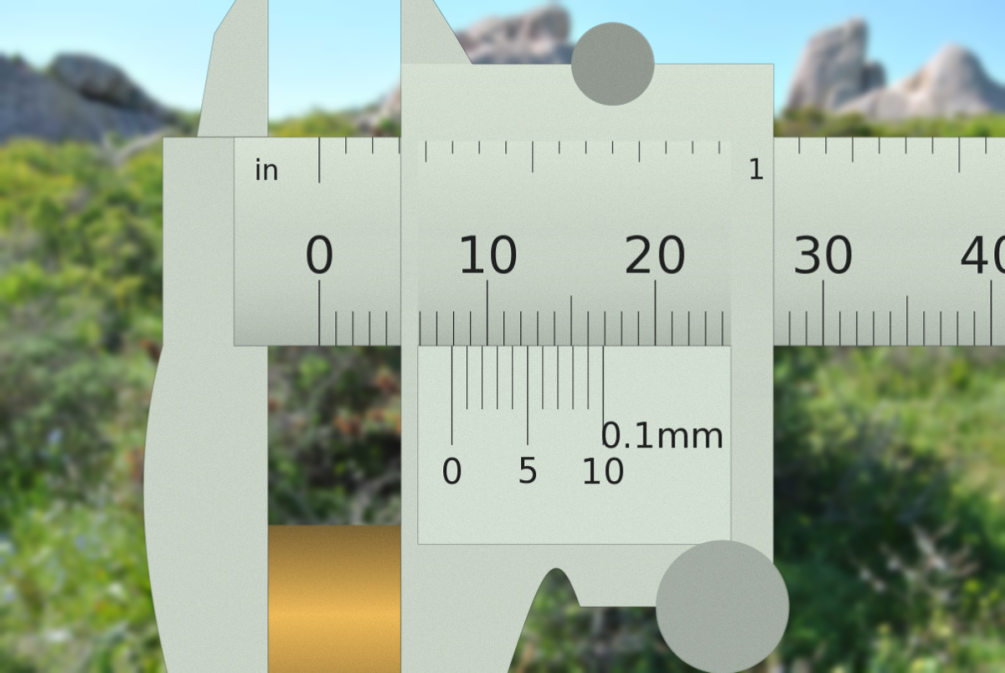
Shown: 7.9; mm
